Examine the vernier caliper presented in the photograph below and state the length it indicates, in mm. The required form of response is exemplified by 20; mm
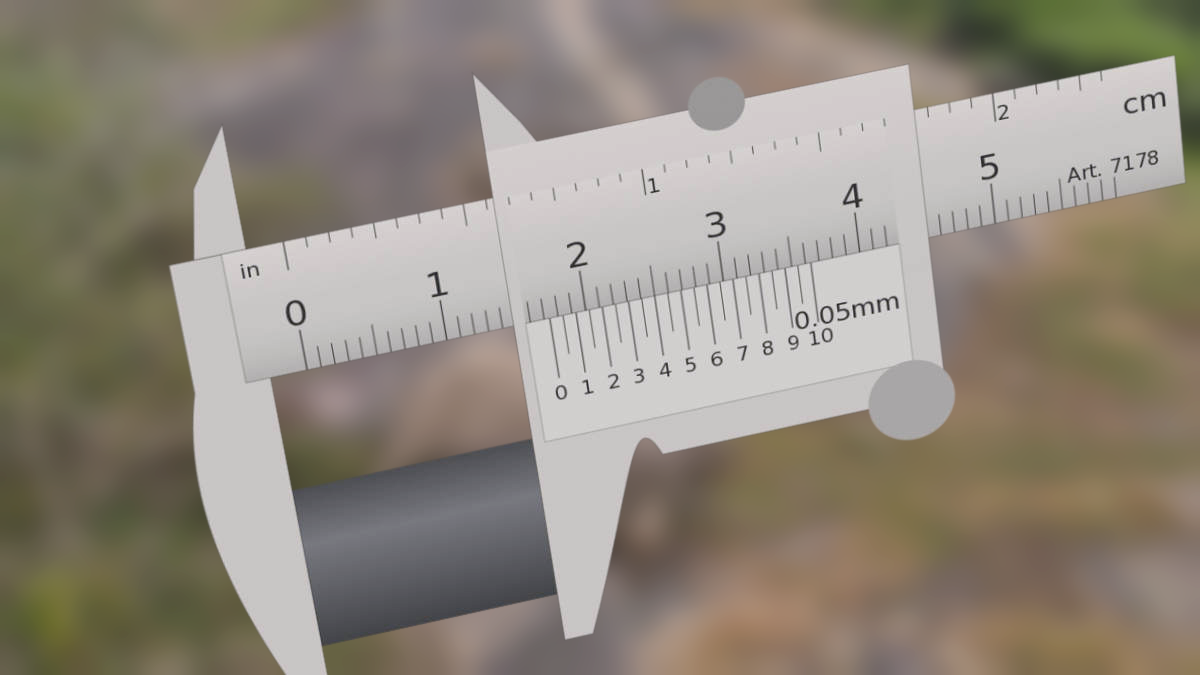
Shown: 17.4; mm
